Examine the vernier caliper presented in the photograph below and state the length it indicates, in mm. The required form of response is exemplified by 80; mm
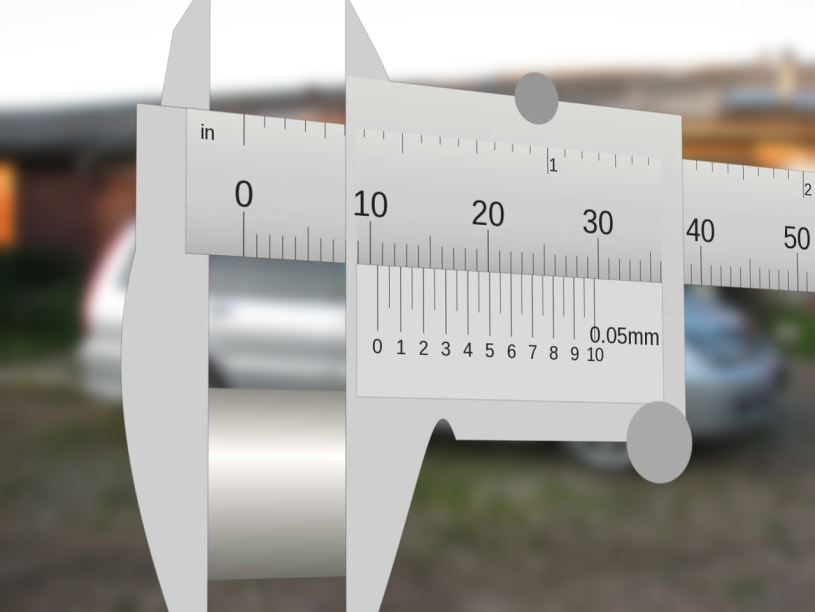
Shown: 10.6; mm
